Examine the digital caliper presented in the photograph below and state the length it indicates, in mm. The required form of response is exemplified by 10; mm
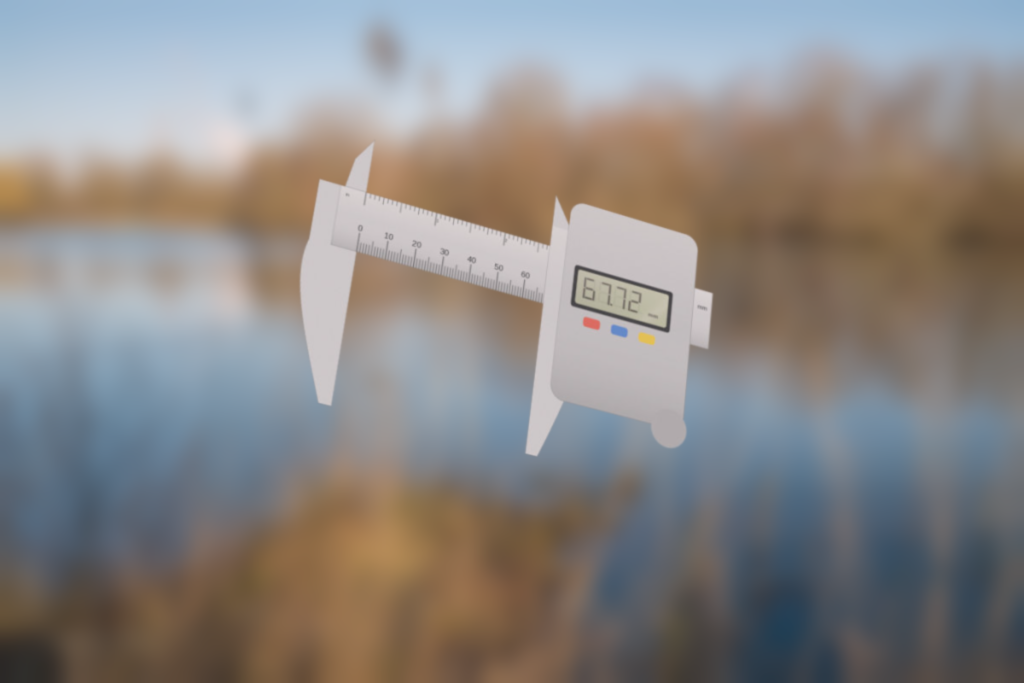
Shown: 67.72; mm
